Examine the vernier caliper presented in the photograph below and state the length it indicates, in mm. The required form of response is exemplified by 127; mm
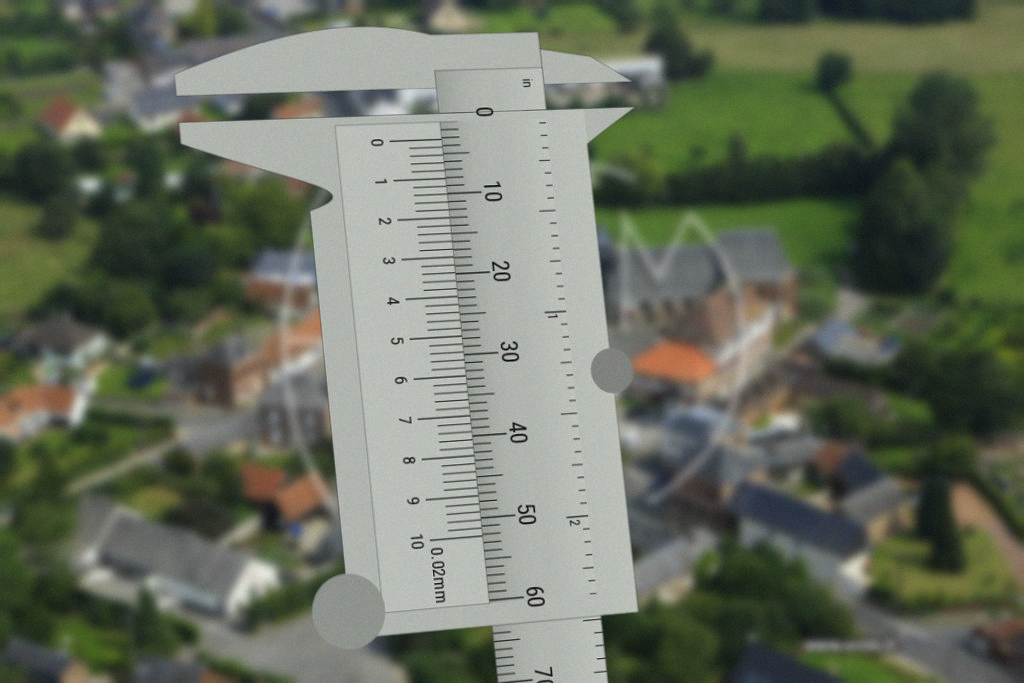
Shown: 3.2; mm
